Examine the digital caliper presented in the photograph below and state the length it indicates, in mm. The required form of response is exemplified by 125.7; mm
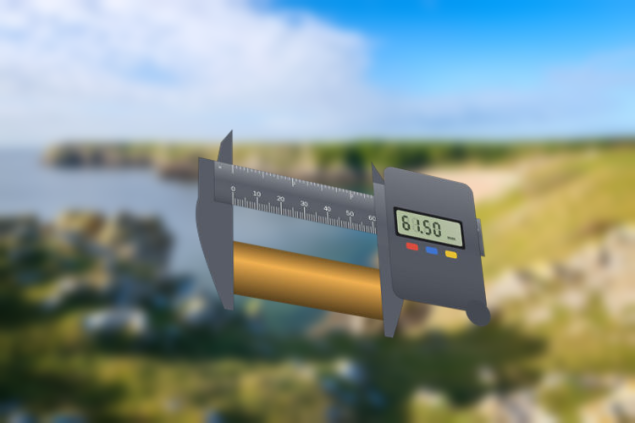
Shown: 61.50; mm
